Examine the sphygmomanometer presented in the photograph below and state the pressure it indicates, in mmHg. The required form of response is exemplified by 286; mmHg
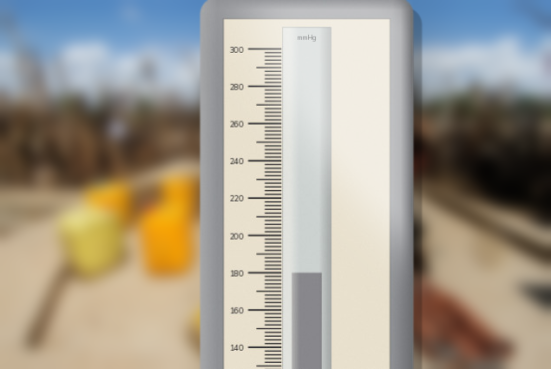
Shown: 180; mmHg
